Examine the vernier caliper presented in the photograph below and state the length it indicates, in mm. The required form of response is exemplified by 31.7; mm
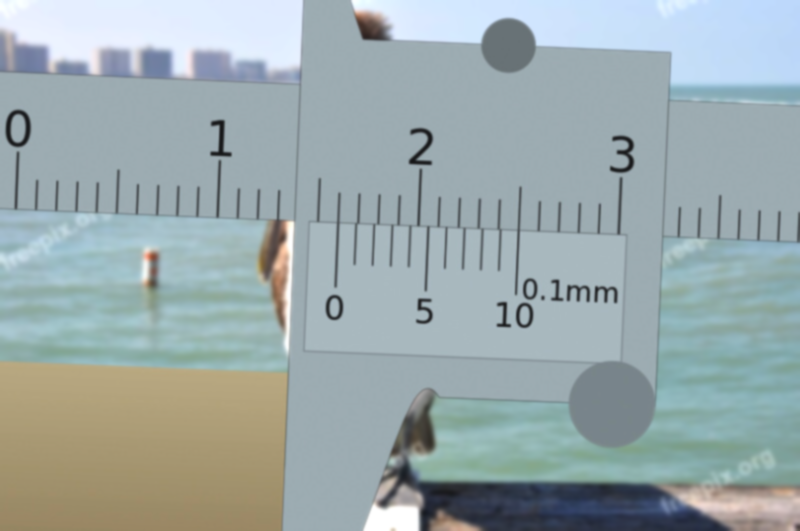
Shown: 16.0; mm
